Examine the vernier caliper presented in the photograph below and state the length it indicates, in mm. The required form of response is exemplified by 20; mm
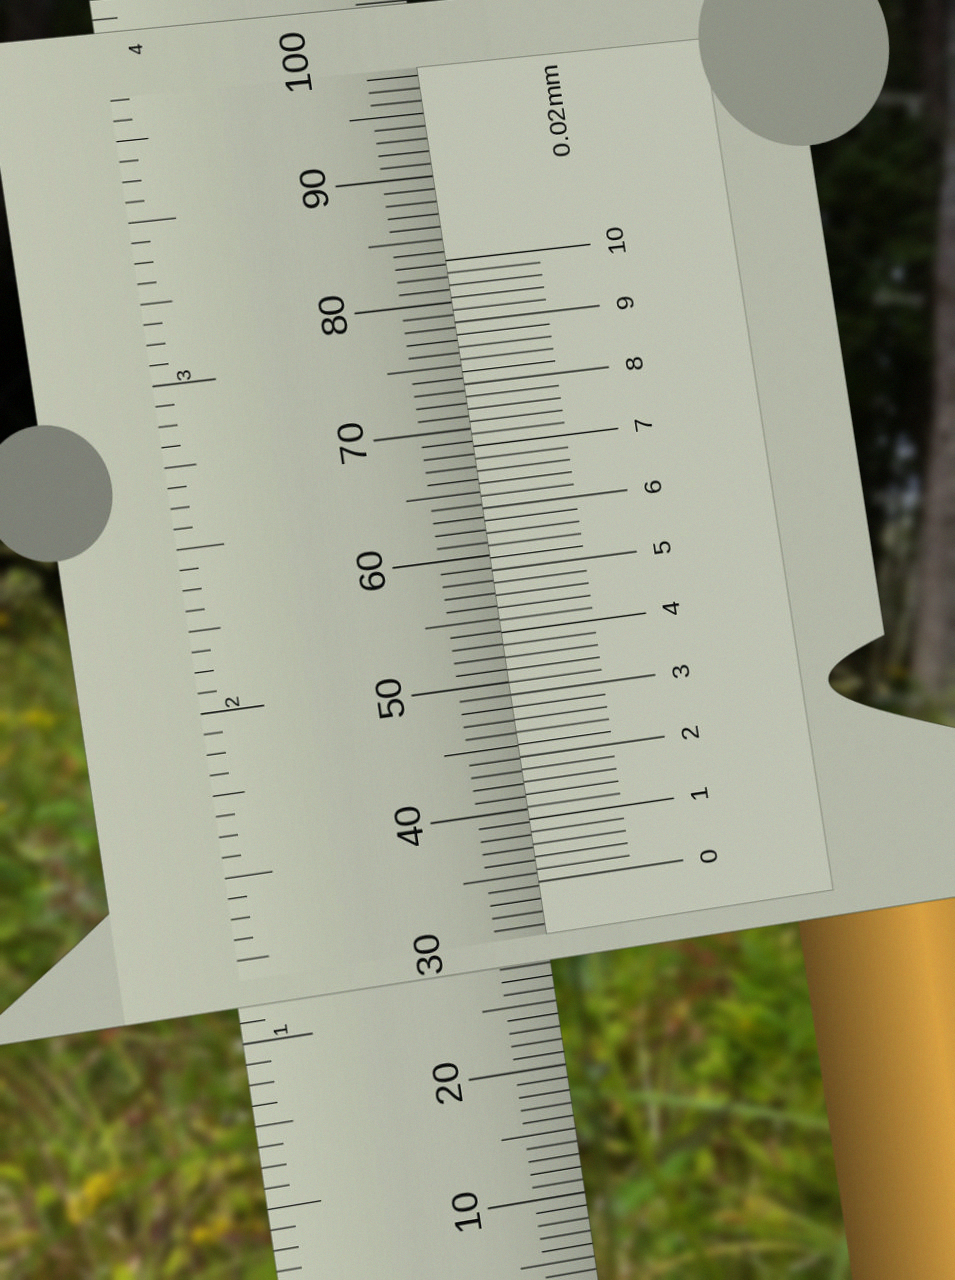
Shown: 34.3; mm
